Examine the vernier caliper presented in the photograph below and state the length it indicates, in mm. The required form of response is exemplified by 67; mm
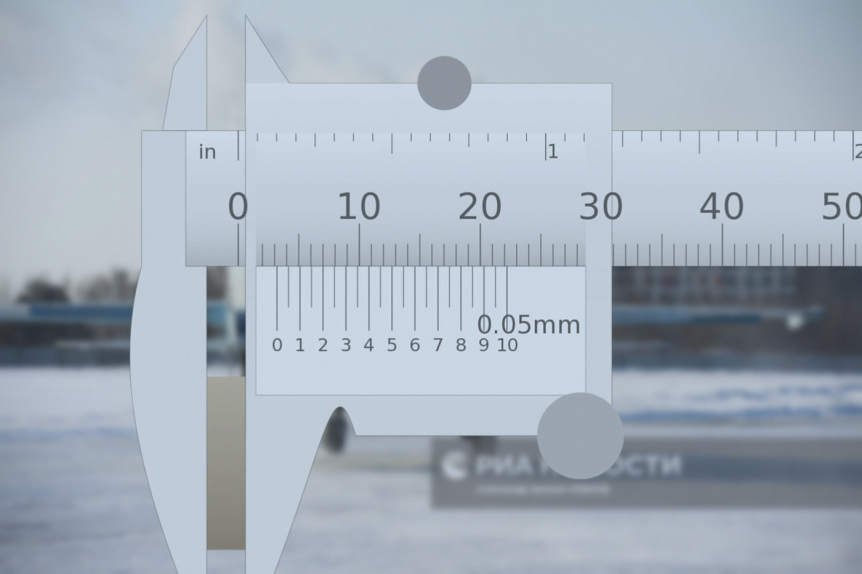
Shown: 3.2; mm
